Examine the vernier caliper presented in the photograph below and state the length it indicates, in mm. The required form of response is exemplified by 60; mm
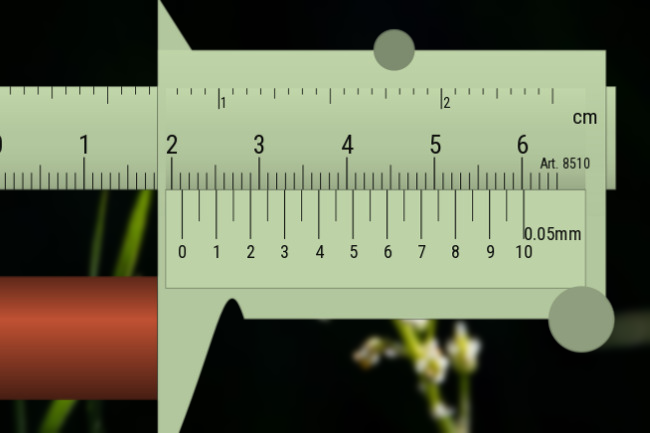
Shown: 21.2; mm
